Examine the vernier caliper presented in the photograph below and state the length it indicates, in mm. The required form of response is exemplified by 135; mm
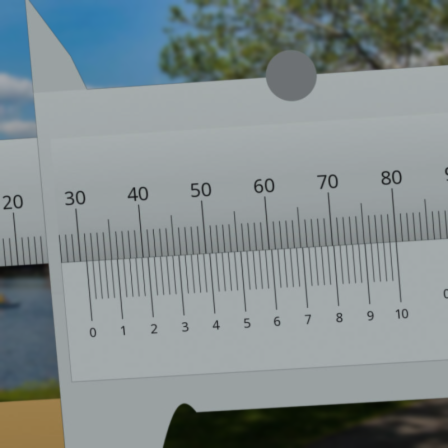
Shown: 31.0; mm
